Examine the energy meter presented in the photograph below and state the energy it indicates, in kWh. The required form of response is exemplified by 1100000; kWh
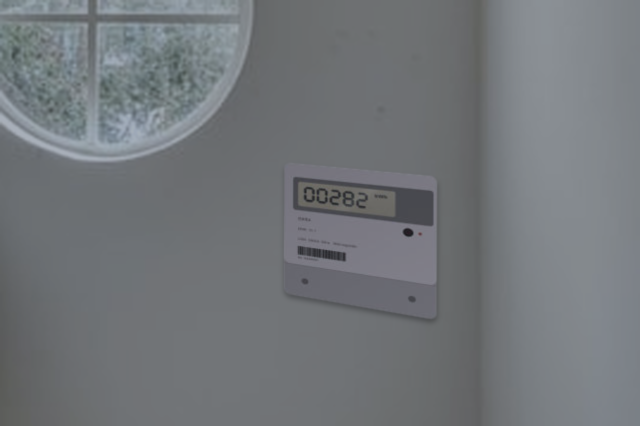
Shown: 282; kWh
